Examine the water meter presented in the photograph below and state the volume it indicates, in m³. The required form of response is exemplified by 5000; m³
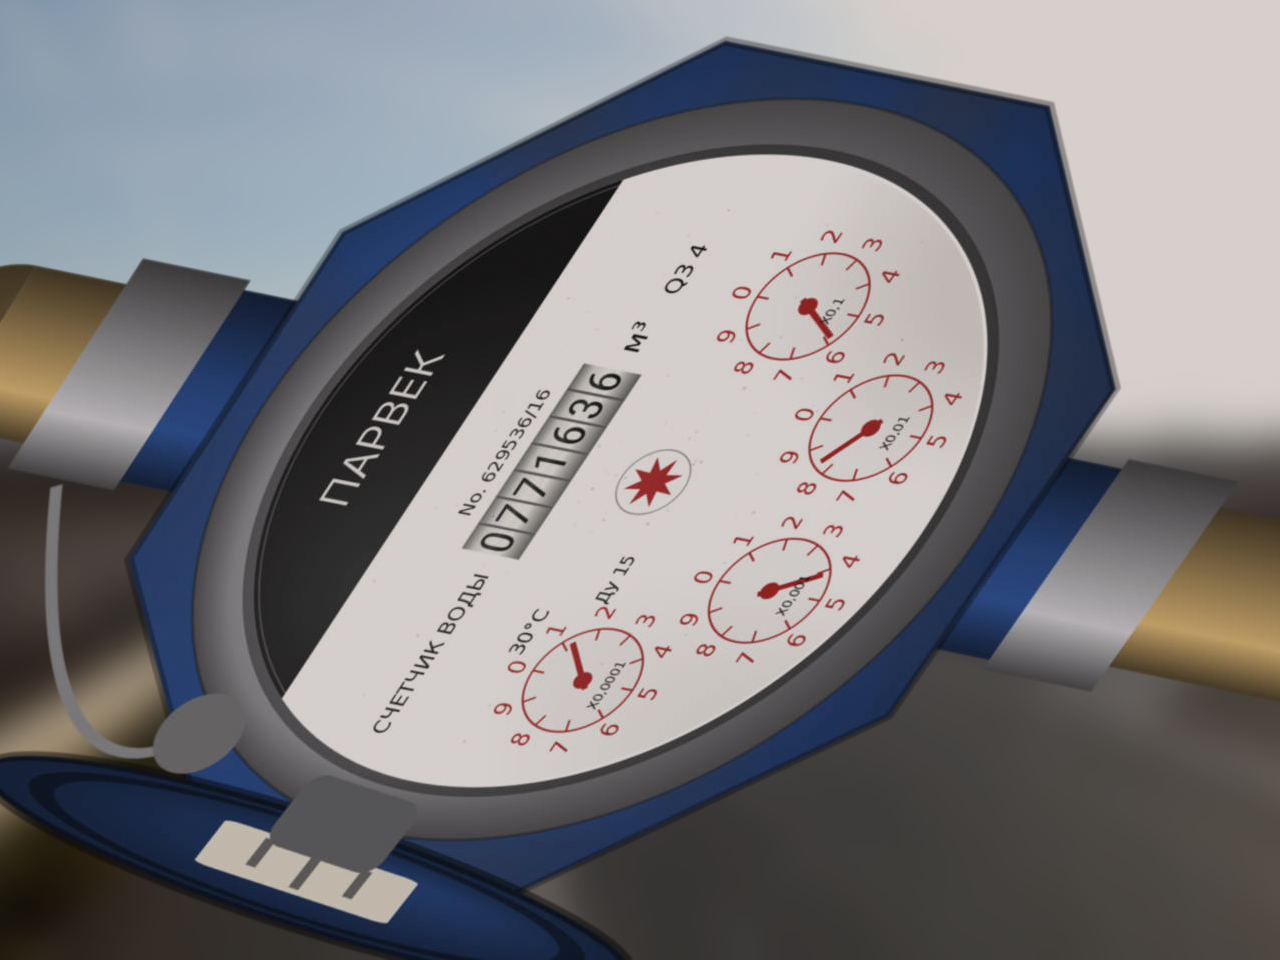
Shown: 771636.5841; m³
